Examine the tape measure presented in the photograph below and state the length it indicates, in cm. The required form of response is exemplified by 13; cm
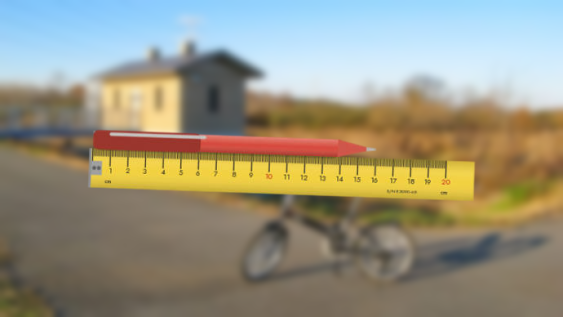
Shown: 16; cm
